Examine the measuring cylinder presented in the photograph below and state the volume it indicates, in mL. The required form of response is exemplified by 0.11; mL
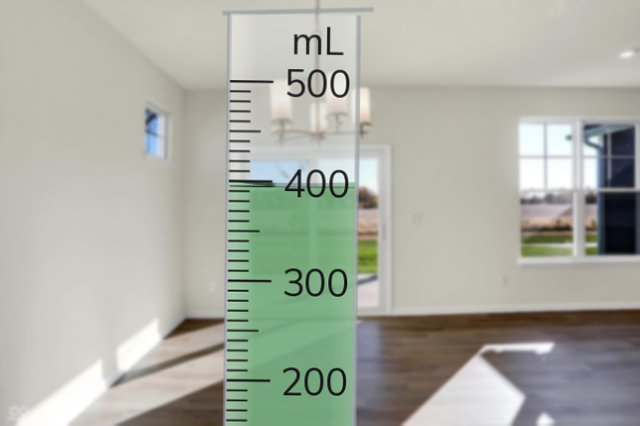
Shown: 395; mL
